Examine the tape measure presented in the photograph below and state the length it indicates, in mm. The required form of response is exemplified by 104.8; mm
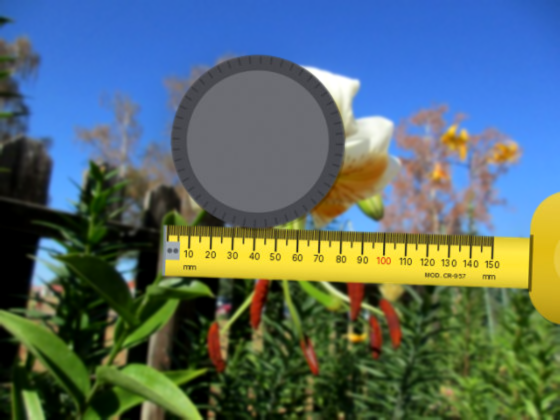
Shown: 80; mm
